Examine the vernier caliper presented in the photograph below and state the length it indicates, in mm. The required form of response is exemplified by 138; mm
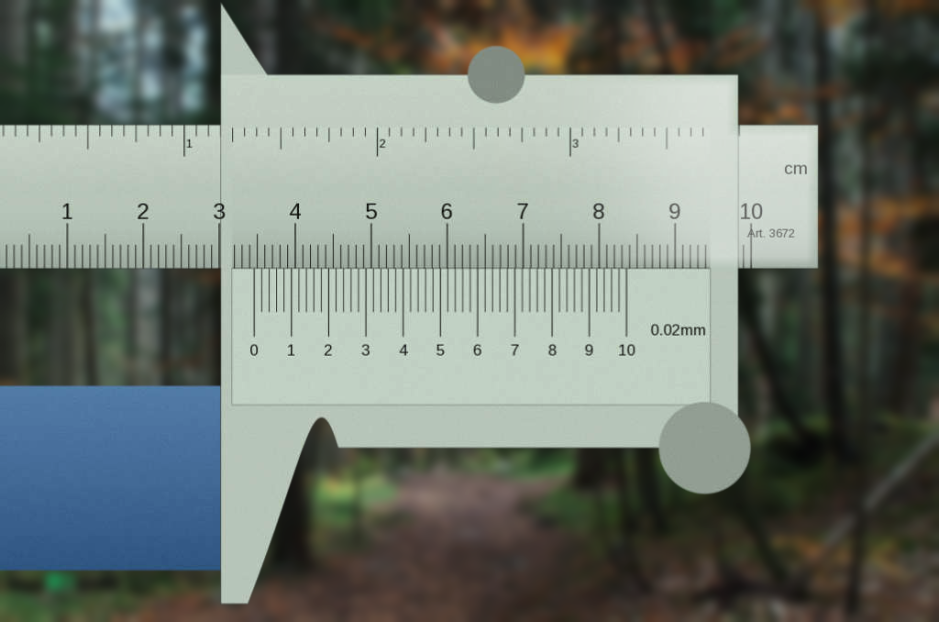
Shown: 34.6; mm
